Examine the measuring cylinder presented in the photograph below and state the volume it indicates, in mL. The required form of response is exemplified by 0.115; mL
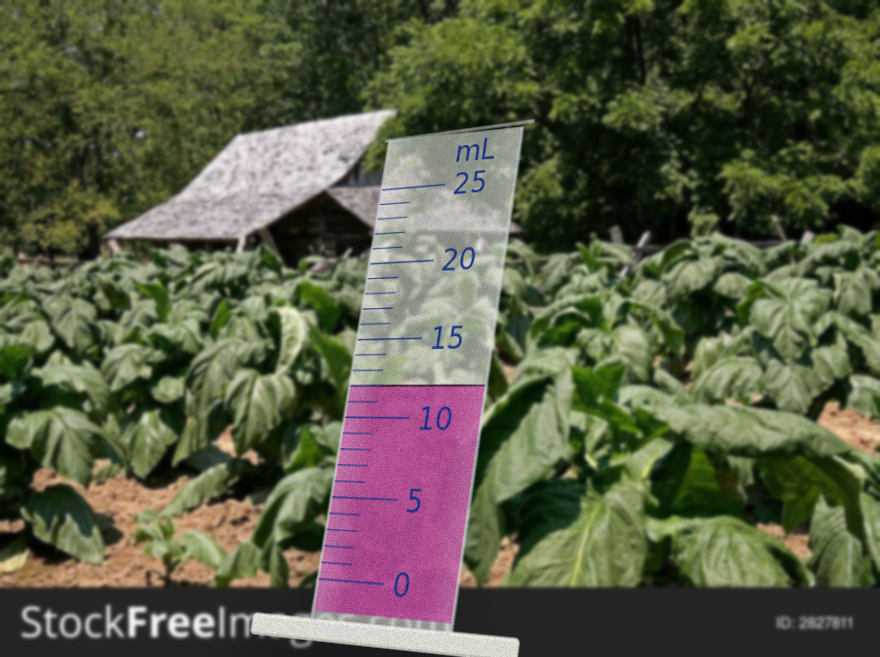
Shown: 12; mL
